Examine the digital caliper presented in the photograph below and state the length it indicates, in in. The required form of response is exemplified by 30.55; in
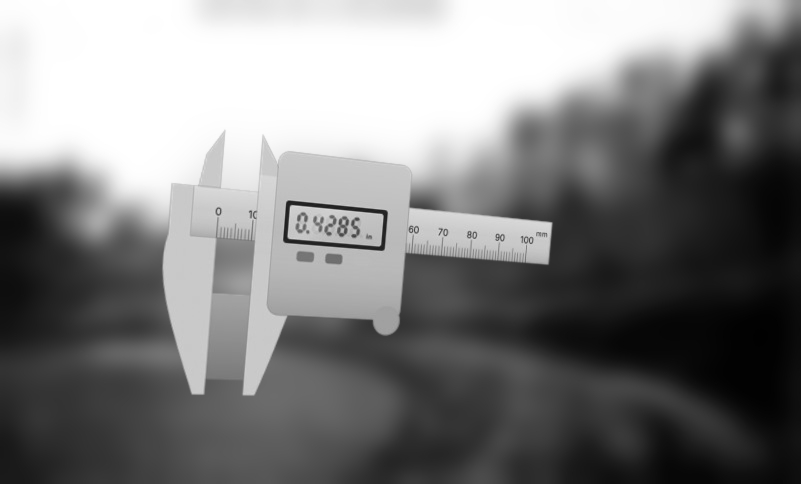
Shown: 0.4285; in
